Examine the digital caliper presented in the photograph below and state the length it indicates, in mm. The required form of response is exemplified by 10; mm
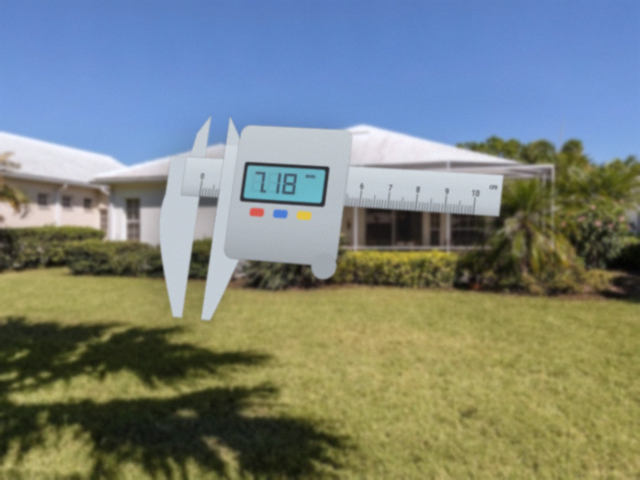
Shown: 7.18; mm
